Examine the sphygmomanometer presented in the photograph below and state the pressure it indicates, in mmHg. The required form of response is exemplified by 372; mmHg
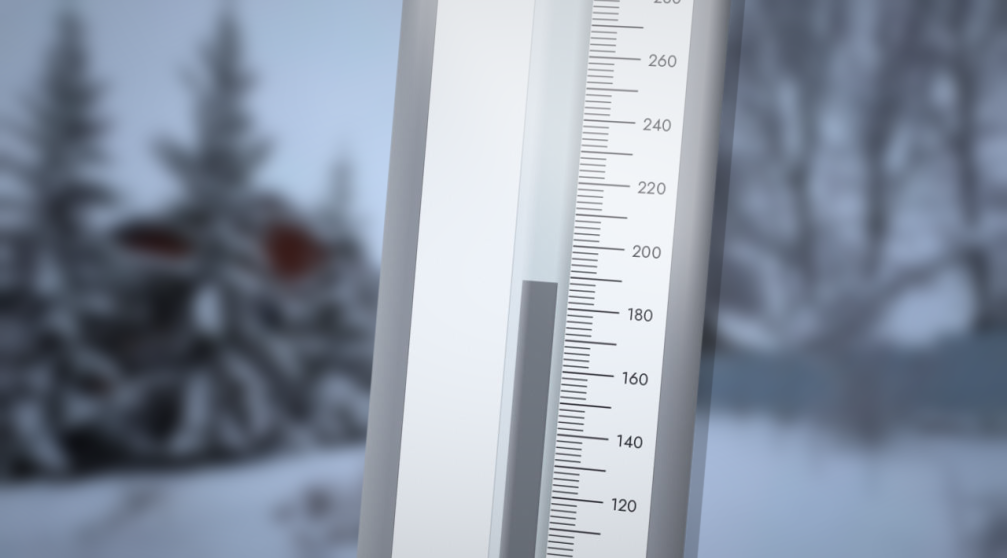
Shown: 188; mmHg
